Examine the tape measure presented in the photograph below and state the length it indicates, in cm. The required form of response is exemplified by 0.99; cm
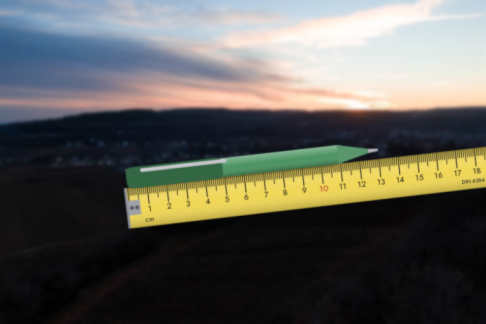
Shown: 13; cm
